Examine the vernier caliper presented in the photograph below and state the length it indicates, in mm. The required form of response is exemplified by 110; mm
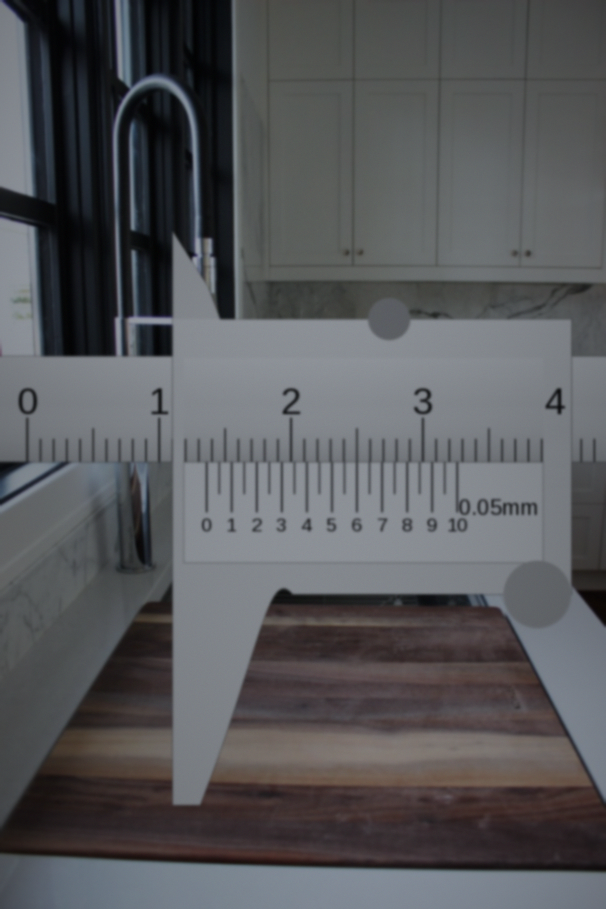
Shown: 13.6; mm
